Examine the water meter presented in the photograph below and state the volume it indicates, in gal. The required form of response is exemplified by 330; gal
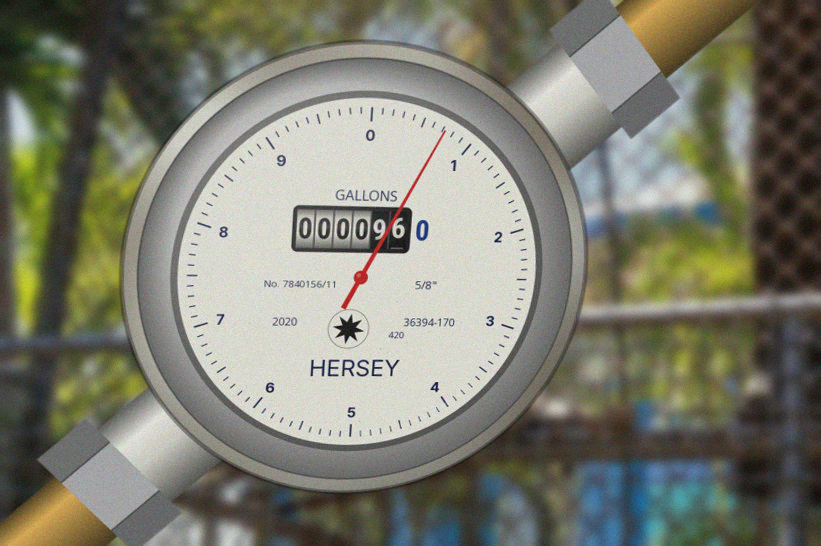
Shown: 960.7; gal
